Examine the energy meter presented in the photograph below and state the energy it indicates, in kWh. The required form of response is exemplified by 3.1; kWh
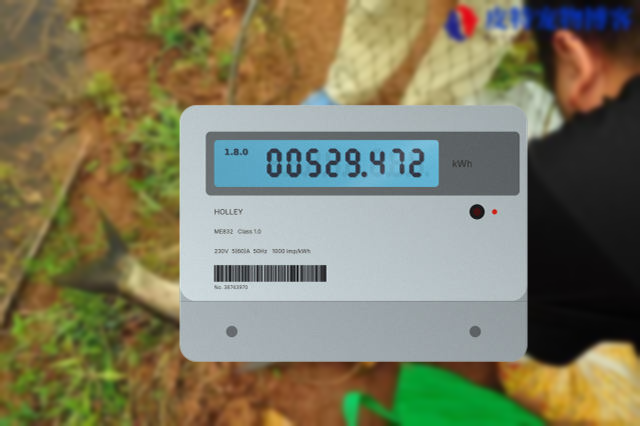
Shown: 529.472; kWh
